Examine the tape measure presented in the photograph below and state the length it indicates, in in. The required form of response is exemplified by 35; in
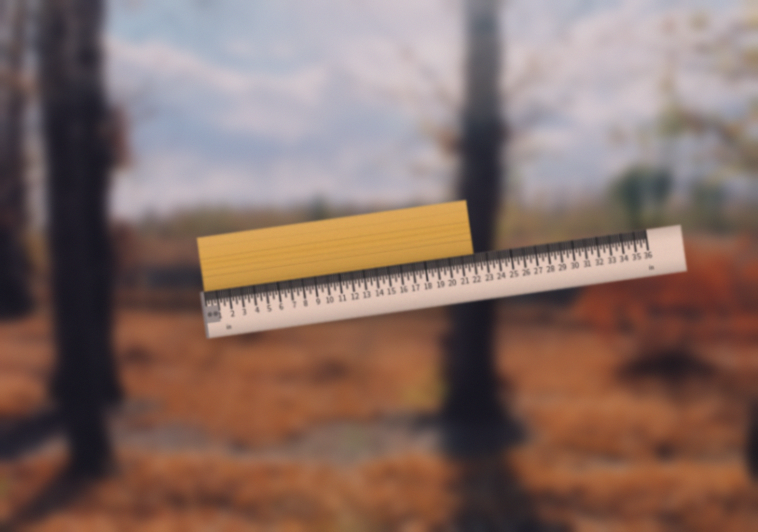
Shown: 22; in
